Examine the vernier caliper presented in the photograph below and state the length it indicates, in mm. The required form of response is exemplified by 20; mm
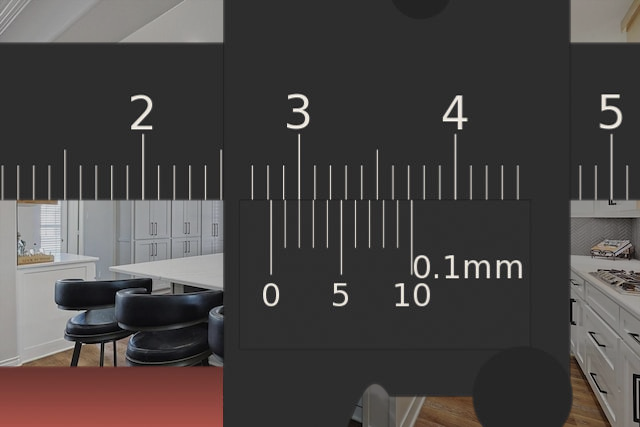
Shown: 28.2; mm
